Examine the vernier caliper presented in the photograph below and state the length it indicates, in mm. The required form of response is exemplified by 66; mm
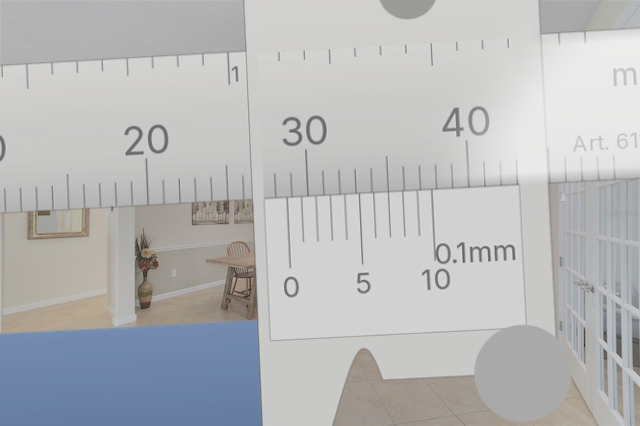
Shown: 28.7; mm
